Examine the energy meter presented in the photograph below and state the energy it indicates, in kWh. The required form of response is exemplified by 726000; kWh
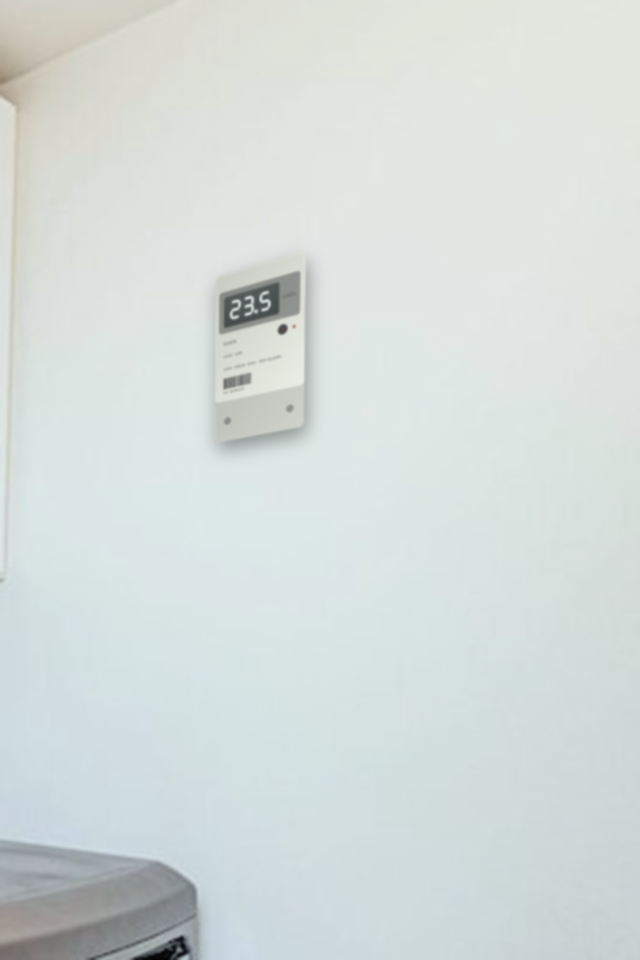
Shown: 23.5; kWh
